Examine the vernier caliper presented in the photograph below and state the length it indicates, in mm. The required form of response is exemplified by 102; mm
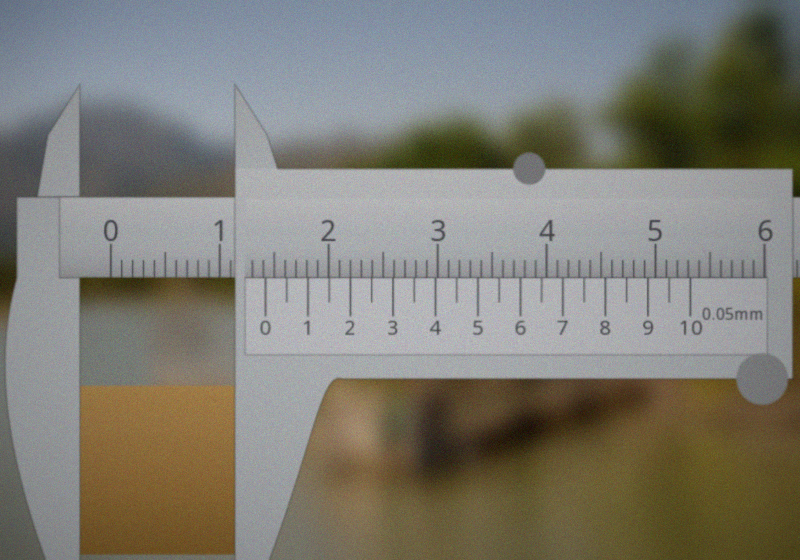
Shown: 14.2; mm
